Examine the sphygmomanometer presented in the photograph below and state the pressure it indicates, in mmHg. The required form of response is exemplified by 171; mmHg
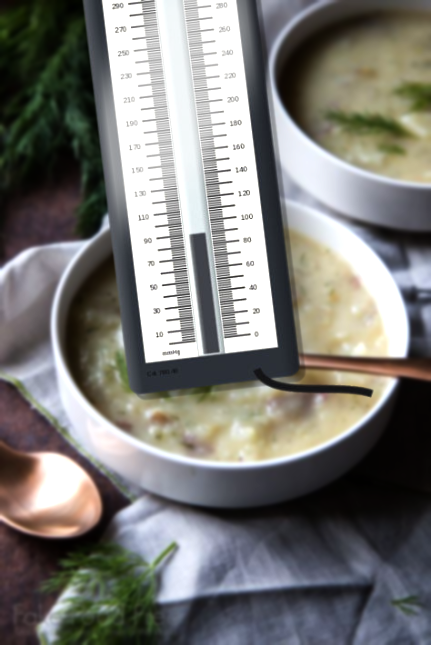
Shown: 90; mmHg
